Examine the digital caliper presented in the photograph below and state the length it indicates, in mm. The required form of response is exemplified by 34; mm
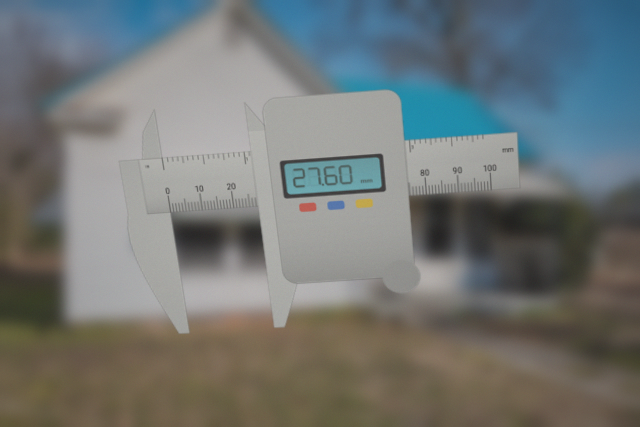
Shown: 27.60; mm
